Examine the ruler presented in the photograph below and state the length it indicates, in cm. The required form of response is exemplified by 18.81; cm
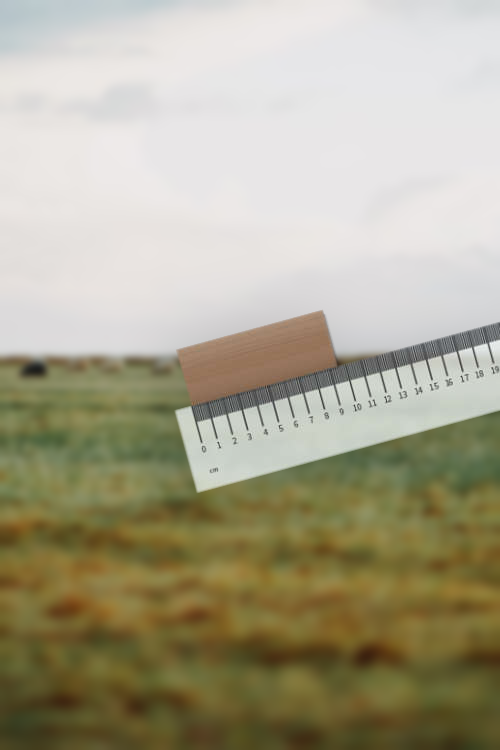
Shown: 9.5; cm
